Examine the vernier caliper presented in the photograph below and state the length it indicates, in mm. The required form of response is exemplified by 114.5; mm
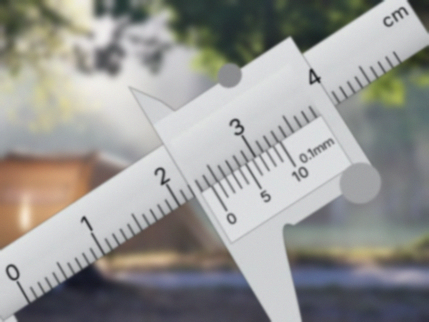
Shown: 24.2; mm
